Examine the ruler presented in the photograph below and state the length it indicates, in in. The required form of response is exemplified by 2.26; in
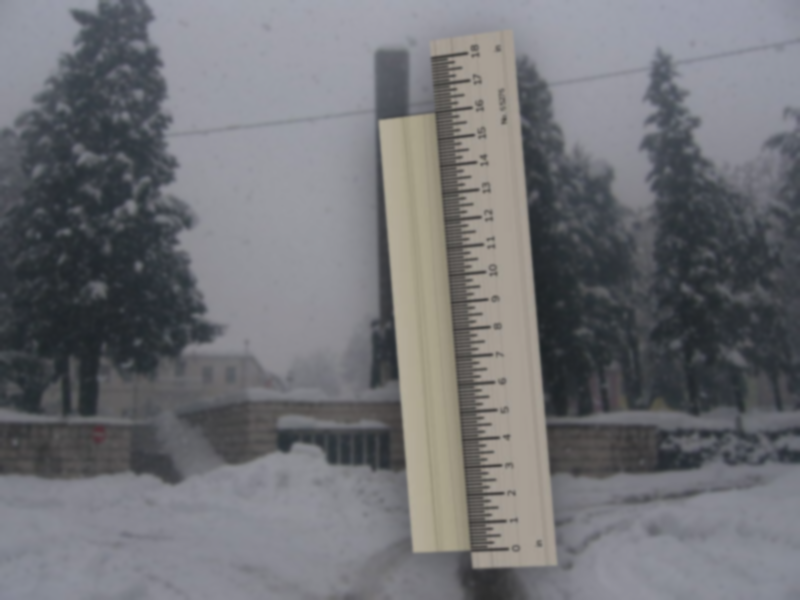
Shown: 16; in
